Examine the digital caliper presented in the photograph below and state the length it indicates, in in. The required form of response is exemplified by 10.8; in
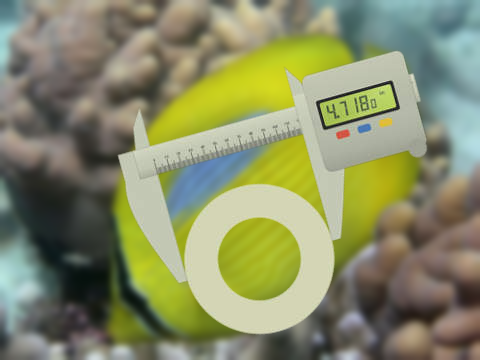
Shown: 4.7180; in
